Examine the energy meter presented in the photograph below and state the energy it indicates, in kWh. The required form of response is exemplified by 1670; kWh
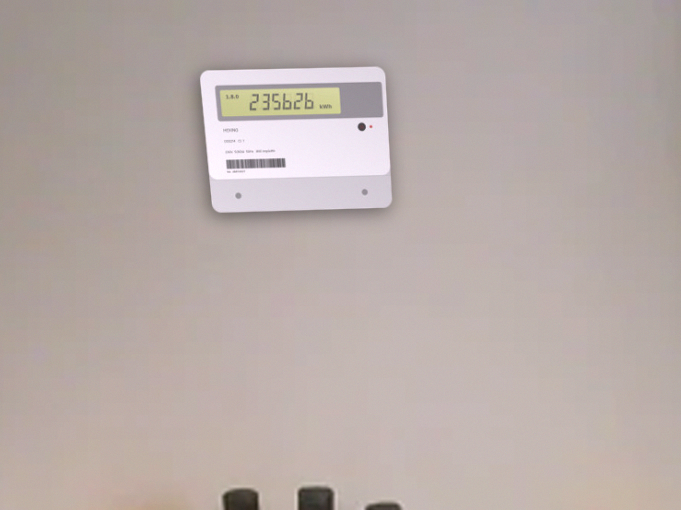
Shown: 235626; kWh
